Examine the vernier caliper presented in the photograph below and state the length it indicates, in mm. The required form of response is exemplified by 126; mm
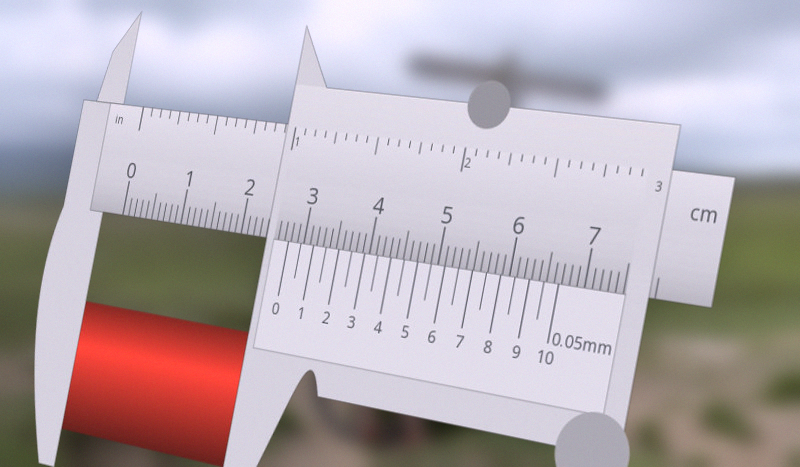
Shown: 27.6; mm
